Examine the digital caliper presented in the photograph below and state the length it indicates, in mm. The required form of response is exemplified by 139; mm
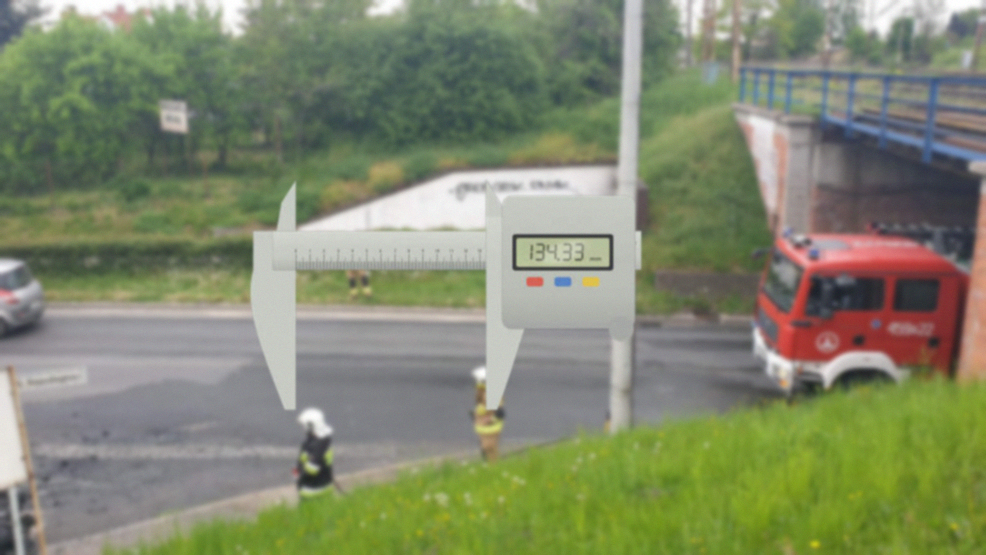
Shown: 134.33; mm
